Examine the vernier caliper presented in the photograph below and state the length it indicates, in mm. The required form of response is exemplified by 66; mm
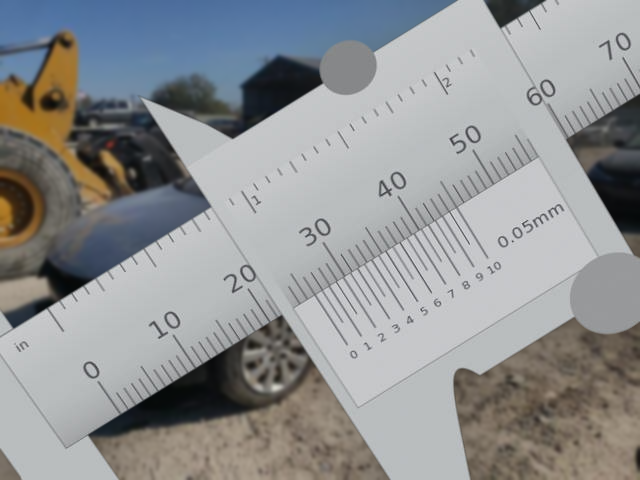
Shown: 26.0; mm
